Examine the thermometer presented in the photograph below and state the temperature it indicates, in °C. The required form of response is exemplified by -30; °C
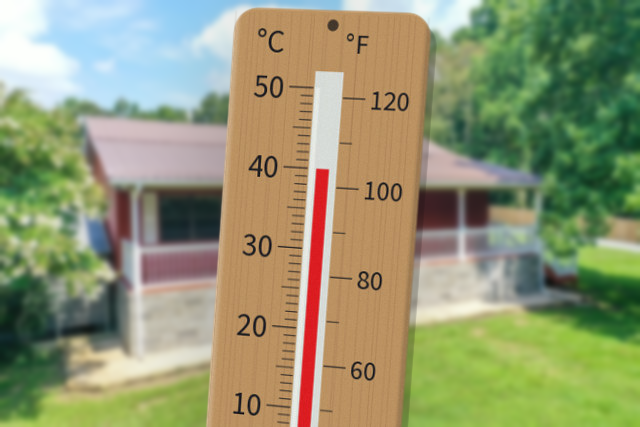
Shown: 40; °C
